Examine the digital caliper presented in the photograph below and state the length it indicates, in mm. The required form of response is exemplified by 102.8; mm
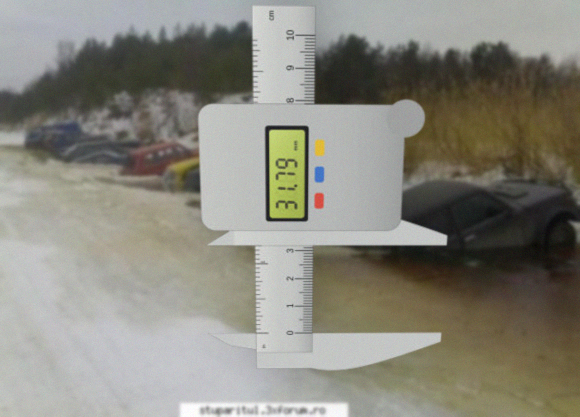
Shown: 31.79; mm
